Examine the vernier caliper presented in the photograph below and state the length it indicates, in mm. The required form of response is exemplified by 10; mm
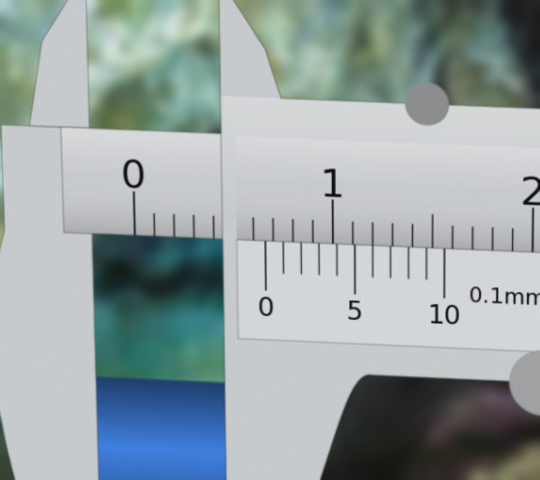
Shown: 6.6; mm
